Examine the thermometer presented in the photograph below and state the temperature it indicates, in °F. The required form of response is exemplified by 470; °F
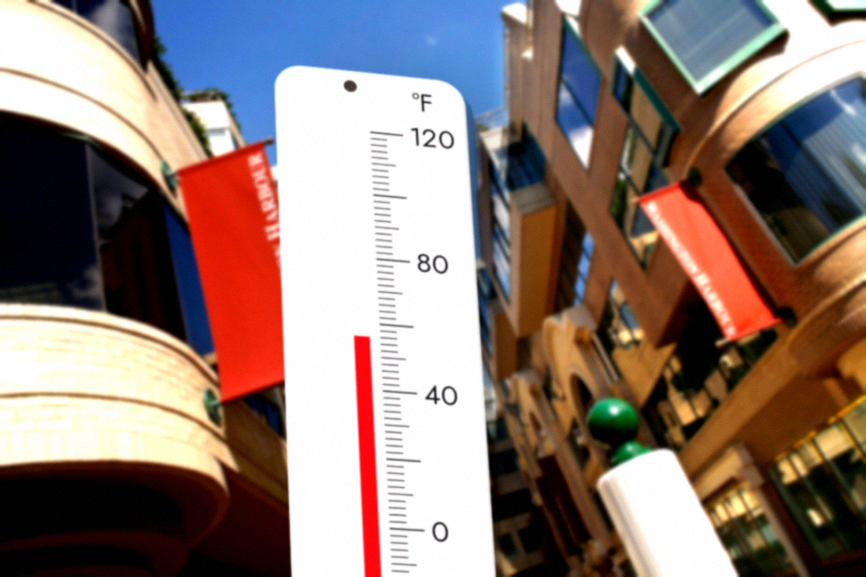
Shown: 56; °F
